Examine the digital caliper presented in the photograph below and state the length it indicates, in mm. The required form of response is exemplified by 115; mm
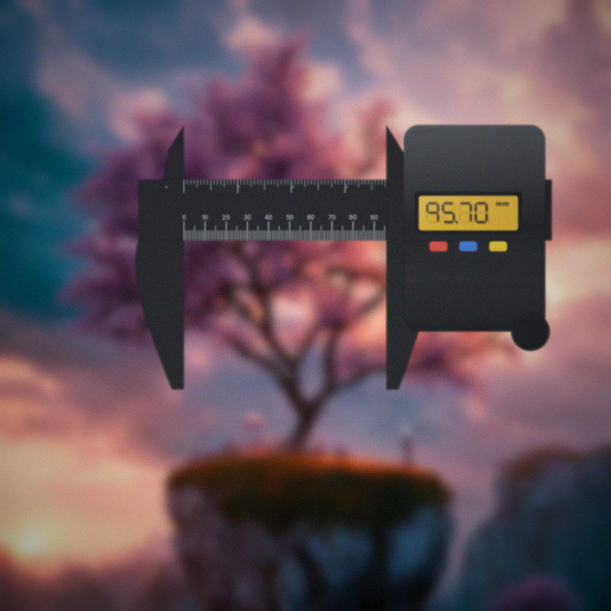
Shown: 95.70; mm
